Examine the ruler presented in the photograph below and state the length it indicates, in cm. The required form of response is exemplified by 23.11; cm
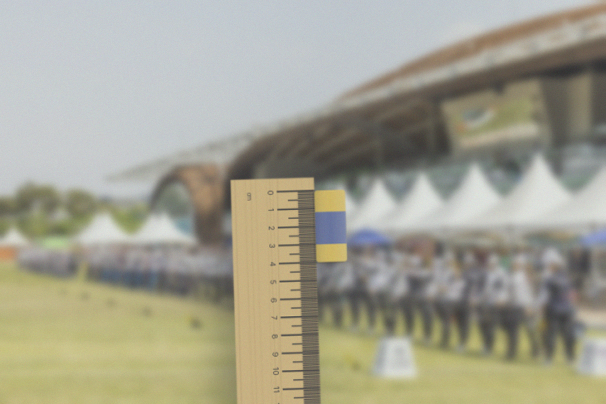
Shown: 4; cm
